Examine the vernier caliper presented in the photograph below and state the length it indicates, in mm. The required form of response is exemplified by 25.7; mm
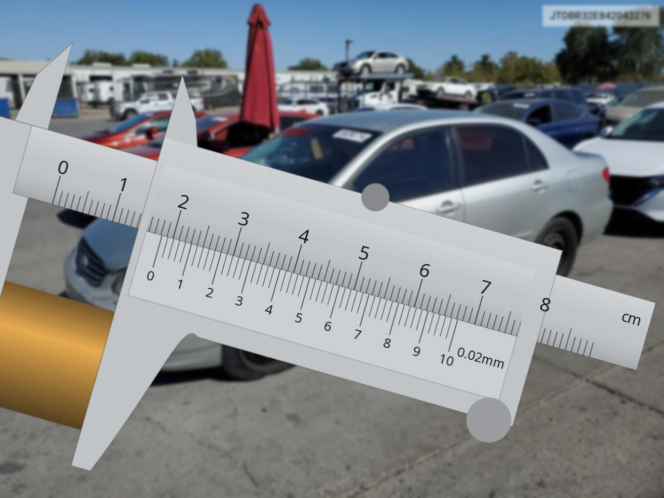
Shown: 18.2; mm
